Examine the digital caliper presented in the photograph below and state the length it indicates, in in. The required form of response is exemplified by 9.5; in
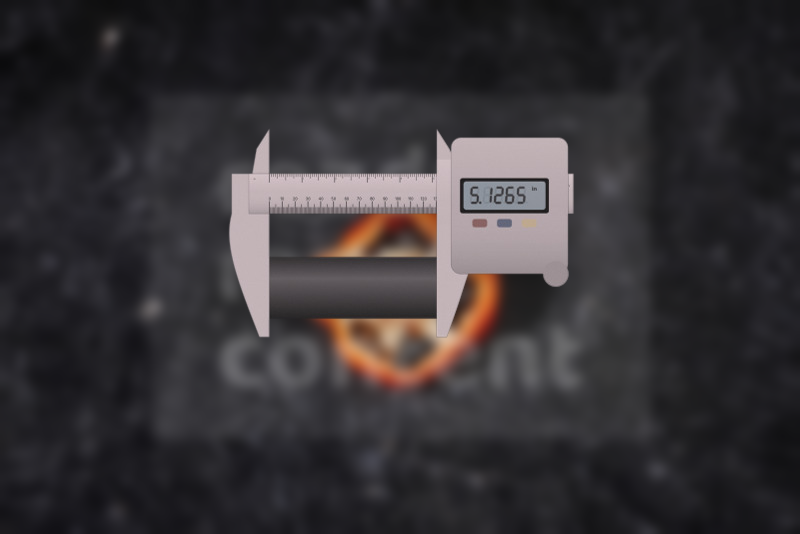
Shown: 5.1265; in
